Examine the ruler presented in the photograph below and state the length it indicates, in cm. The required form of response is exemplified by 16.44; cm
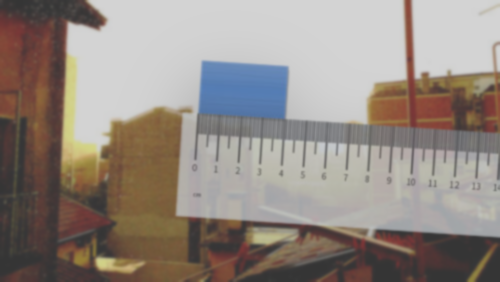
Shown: 4; cm
